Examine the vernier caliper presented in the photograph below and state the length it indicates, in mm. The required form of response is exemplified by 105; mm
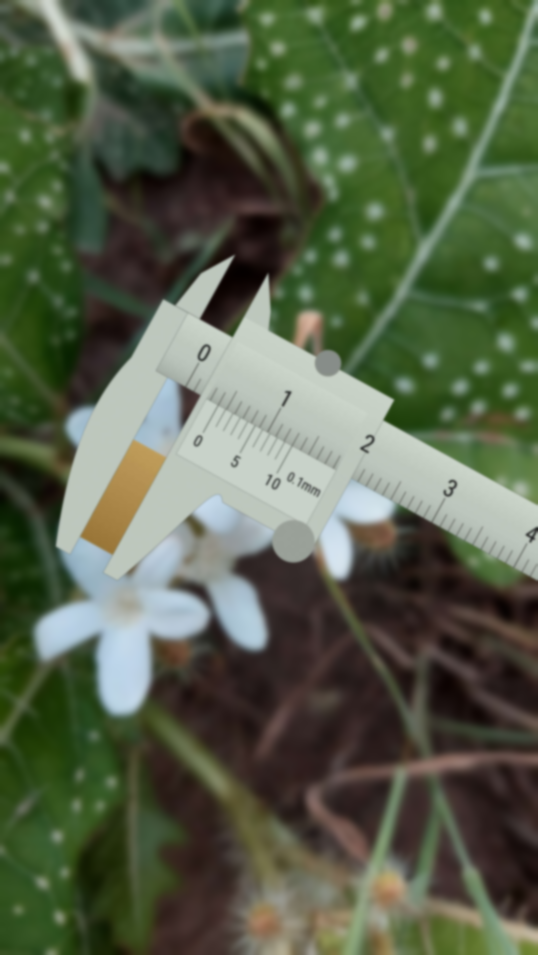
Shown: 4.0; mm
